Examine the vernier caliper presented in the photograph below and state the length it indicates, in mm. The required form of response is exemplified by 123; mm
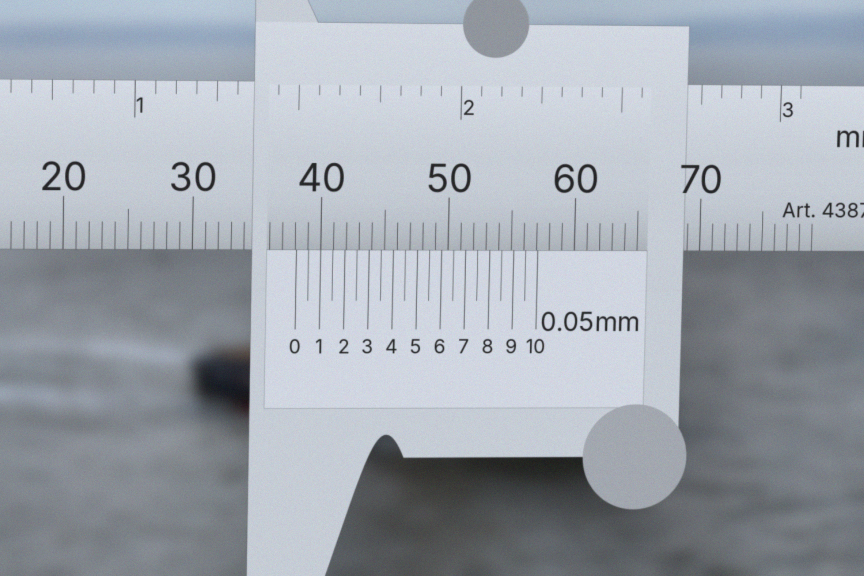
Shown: 38.1; mm
